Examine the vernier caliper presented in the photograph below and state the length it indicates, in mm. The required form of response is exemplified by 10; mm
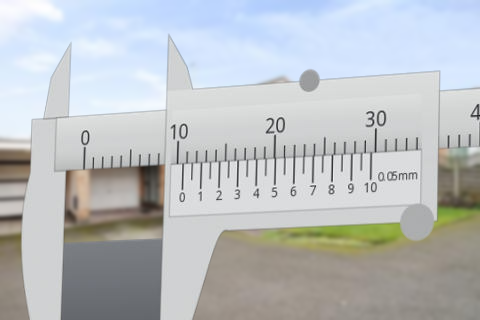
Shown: 10.6; mm
